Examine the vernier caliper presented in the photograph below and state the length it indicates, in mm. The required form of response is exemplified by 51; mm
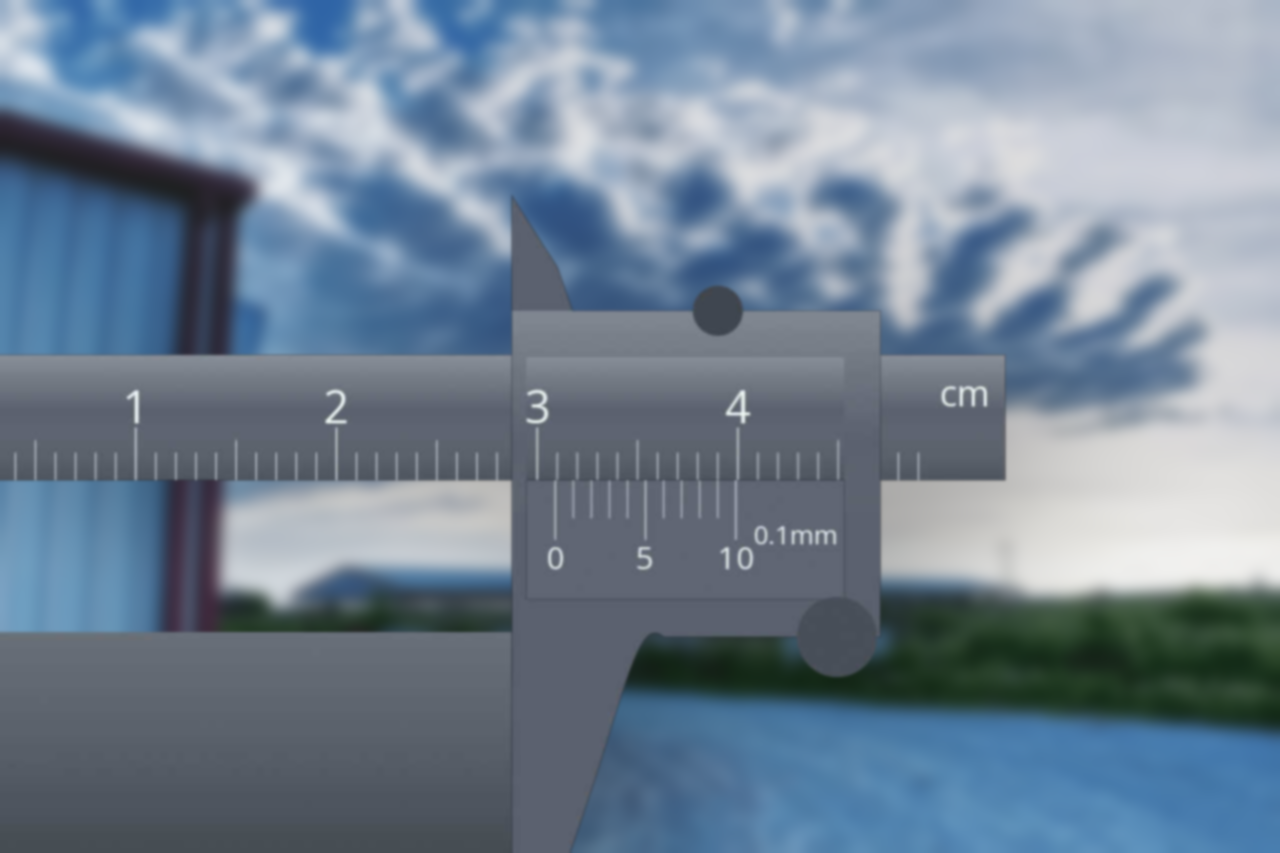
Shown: 30.9; mm
